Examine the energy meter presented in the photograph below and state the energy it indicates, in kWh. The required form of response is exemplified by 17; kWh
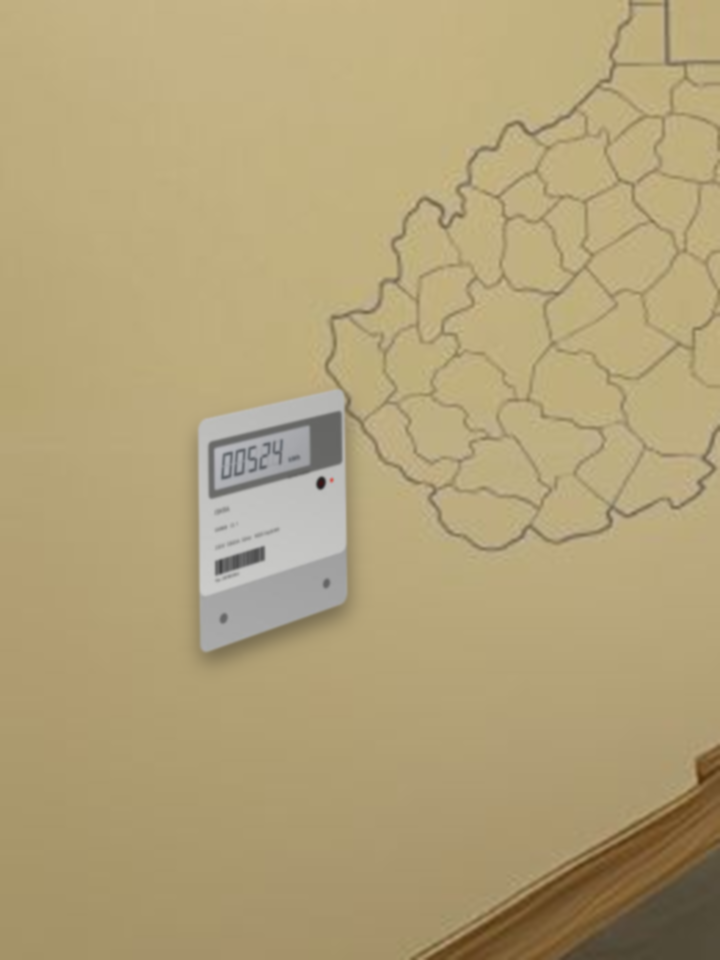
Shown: 524; kWh
